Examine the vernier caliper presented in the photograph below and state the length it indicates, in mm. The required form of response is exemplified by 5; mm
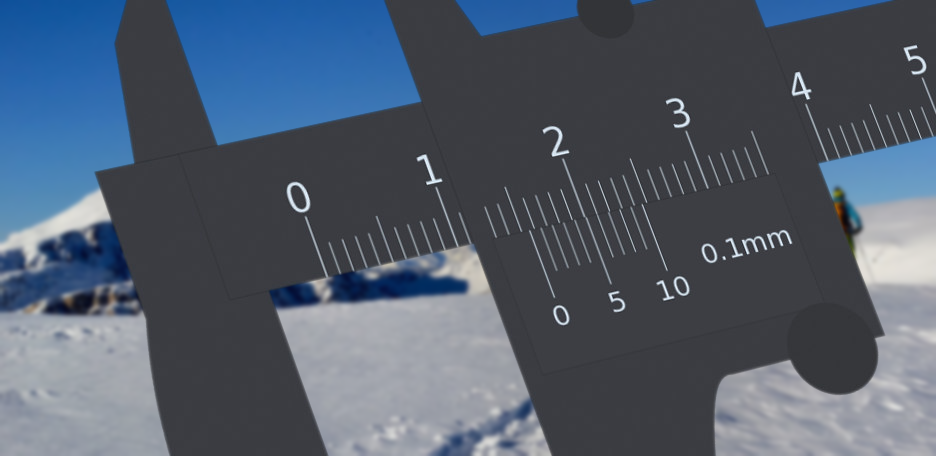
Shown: 15.6; mm
